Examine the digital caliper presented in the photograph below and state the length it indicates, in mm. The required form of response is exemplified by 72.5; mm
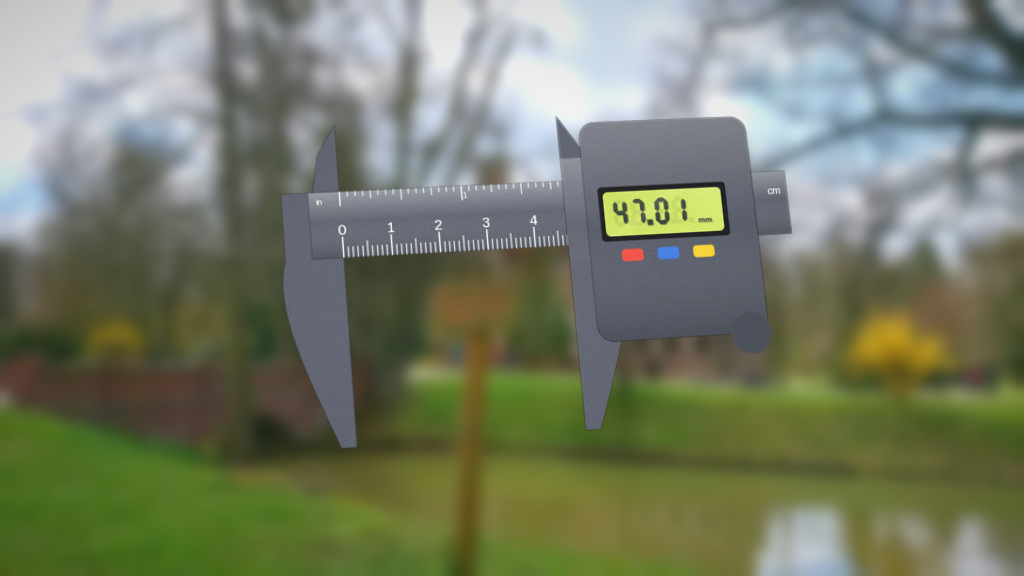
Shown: 47.01; mm
